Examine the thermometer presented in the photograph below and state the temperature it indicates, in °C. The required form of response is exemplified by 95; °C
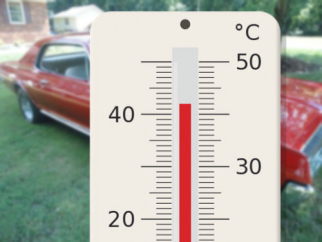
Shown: 42; °C
